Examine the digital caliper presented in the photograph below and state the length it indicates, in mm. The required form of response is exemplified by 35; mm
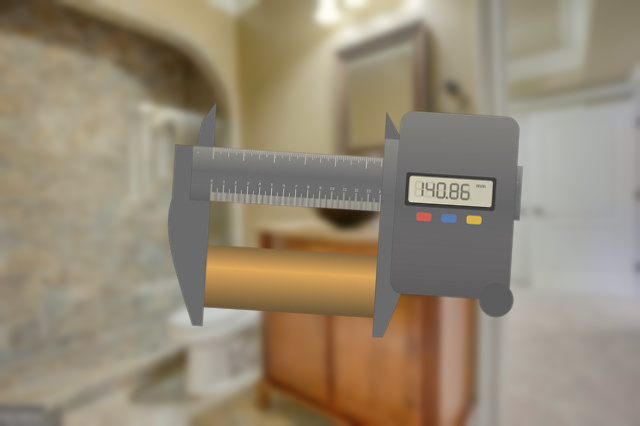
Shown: 140.86; mm
